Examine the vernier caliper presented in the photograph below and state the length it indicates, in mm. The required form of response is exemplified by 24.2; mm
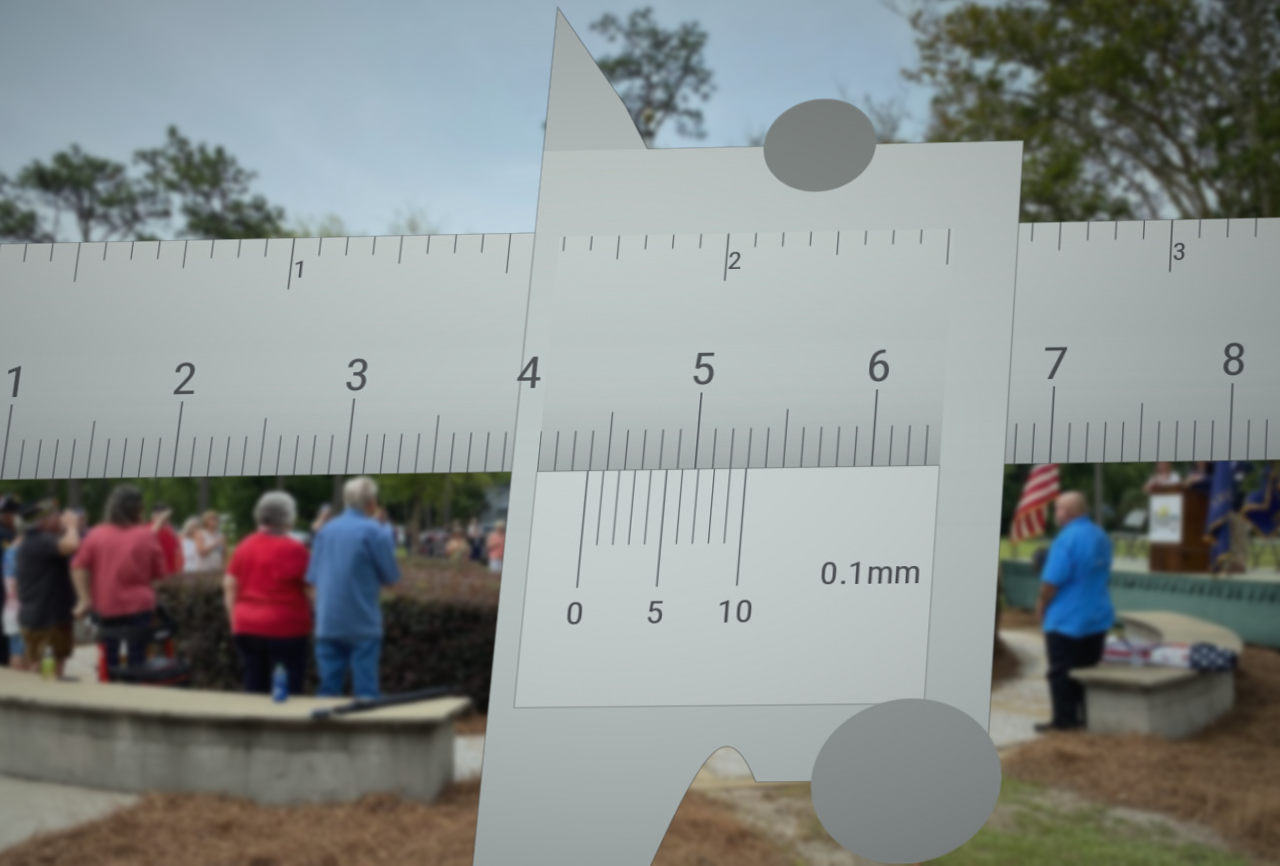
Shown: 43.9; mm
